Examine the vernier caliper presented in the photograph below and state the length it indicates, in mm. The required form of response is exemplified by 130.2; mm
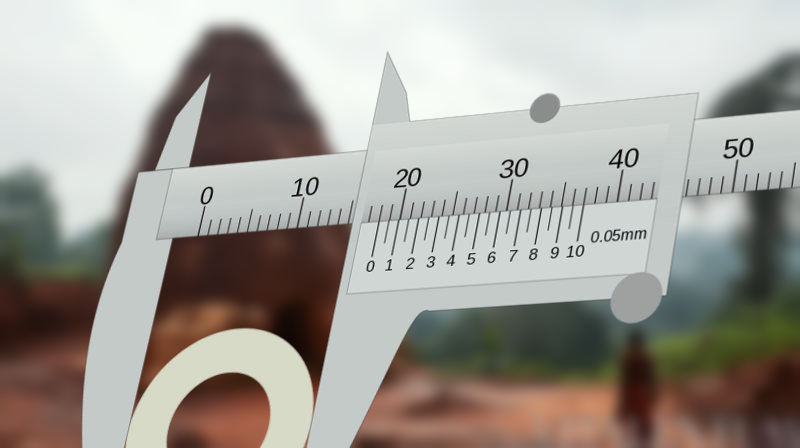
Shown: 18.0; mm
